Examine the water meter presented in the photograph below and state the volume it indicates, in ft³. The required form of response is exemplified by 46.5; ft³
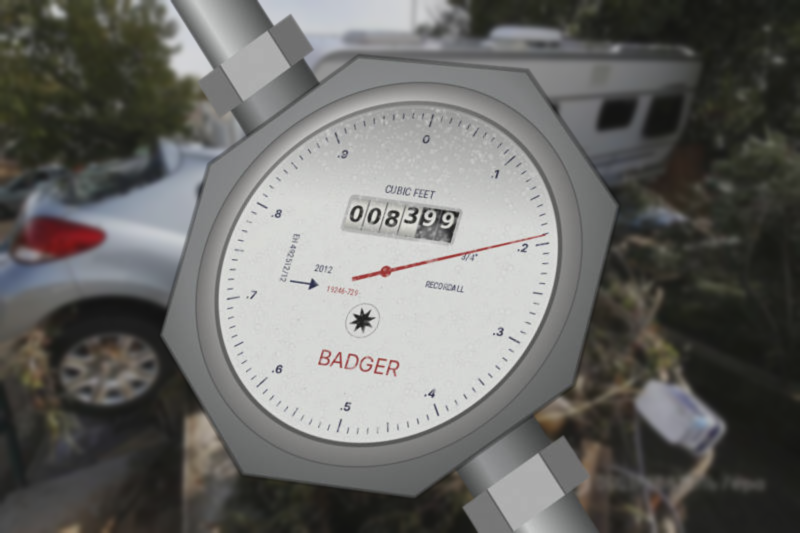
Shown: 8399.19; ft³
